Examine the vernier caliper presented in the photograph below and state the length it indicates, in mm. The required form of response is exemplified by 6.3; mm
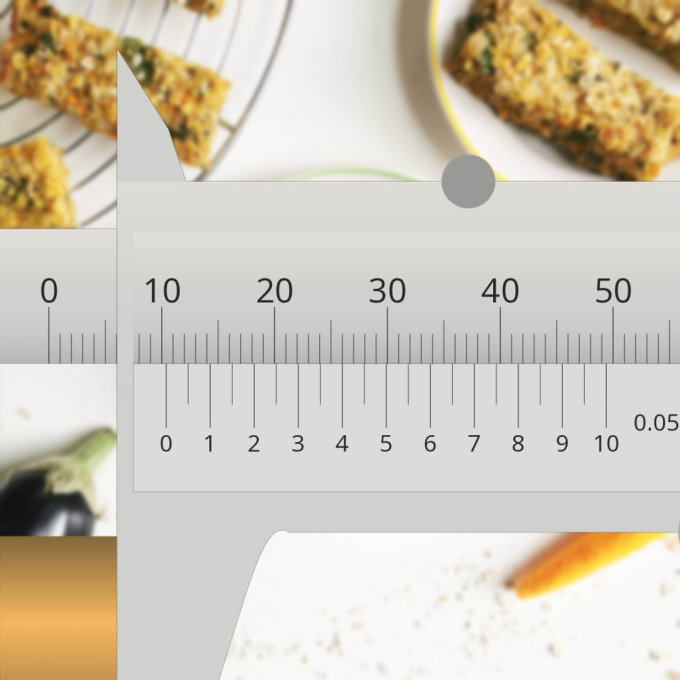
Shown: 10.4; mm
